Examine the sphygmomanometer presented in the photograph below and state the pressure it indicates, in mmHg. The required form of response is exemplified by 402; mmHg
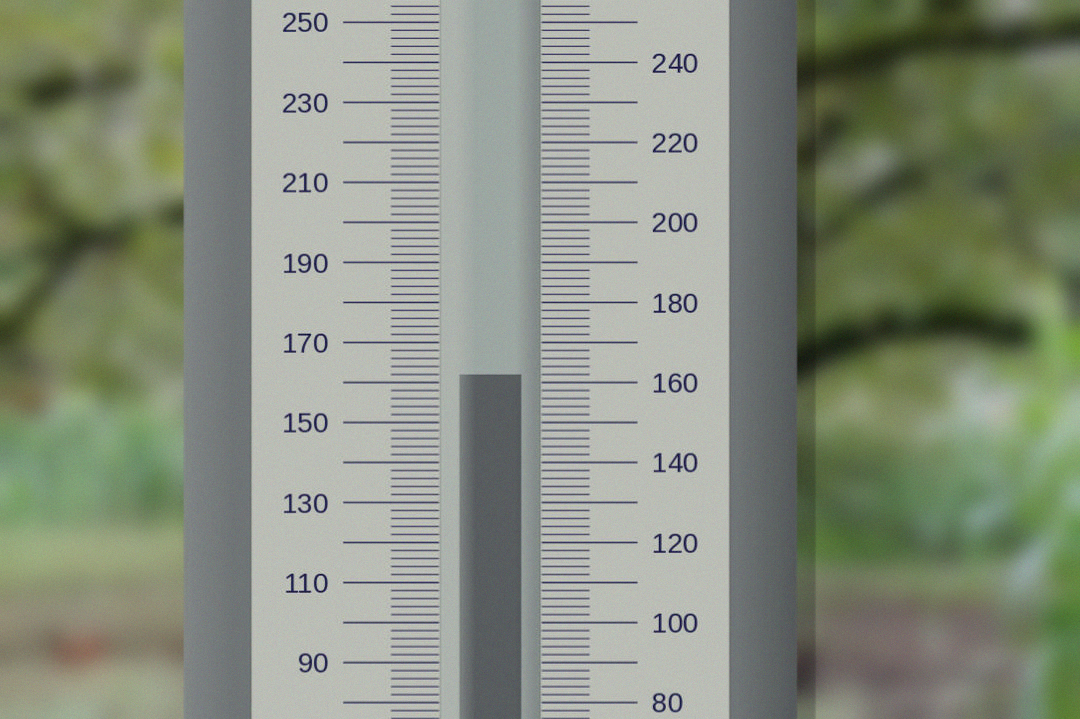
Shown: 162; mmHg
